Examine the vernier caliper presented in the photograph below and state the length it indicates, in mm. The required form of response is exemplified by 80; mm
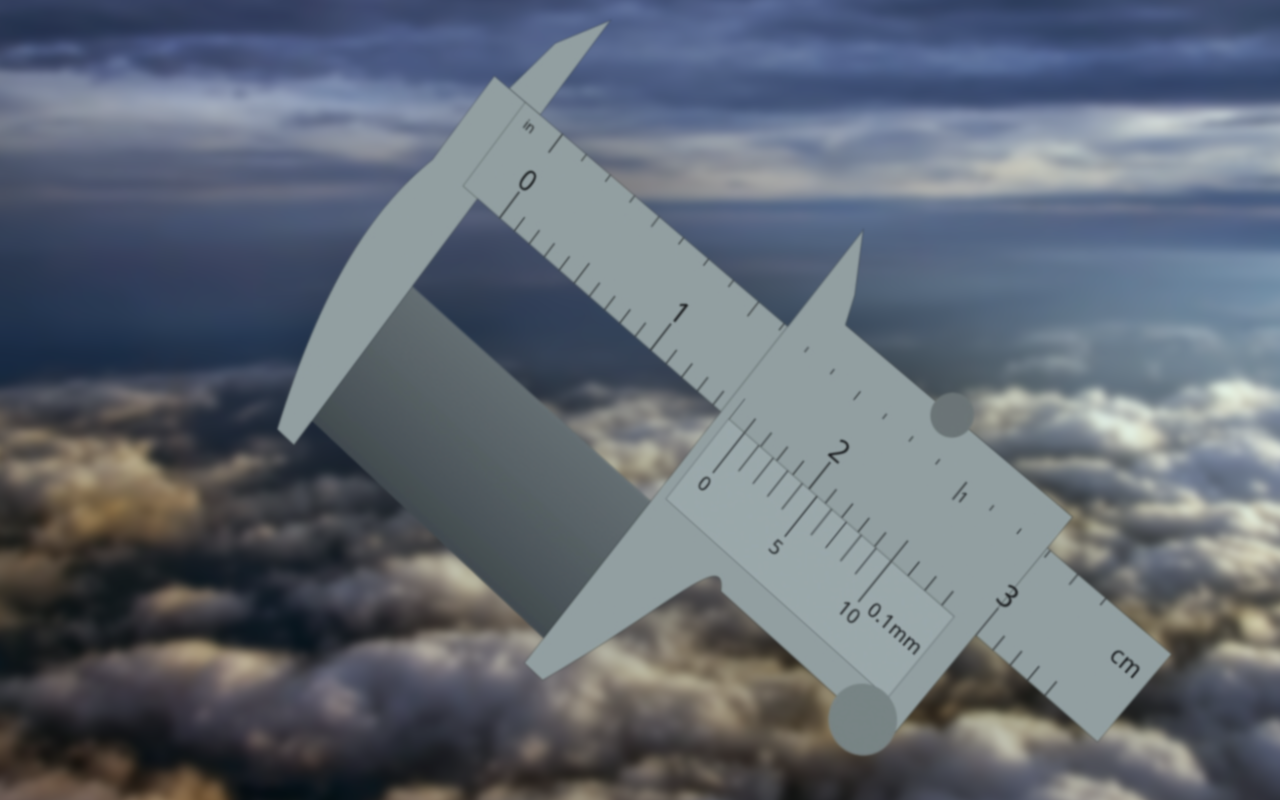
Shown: 16.0; mm
